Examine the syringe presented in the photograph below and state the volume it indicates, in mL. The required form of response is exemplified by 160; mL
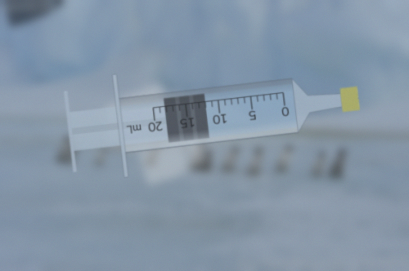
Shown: 12; mL
